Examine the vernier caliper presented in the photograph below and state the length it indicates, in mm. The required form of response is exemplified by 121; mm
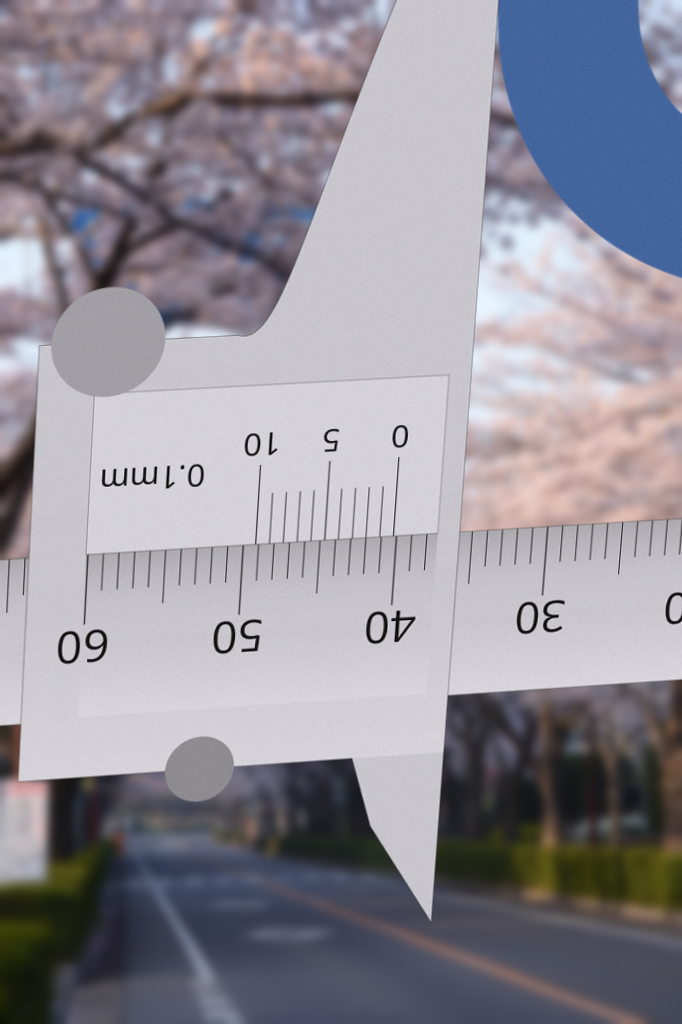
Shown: 40.2; mm
